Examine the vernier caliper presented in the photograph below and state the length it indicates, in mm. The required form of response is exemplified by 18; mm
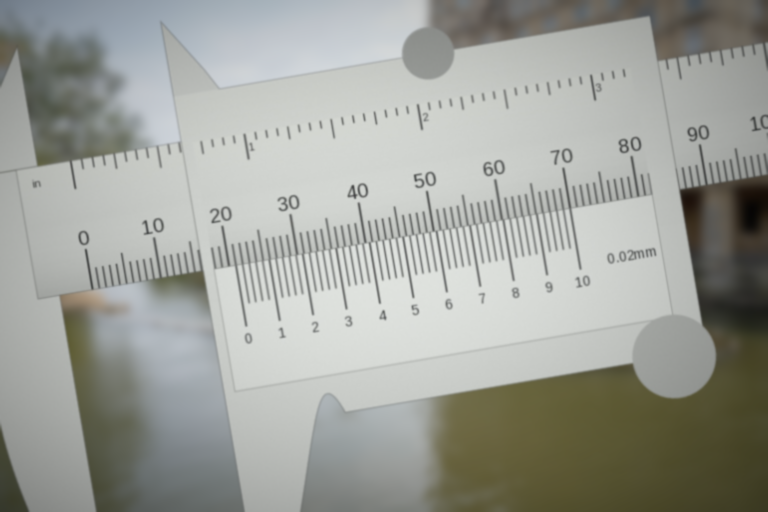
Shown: 21.0; mm
